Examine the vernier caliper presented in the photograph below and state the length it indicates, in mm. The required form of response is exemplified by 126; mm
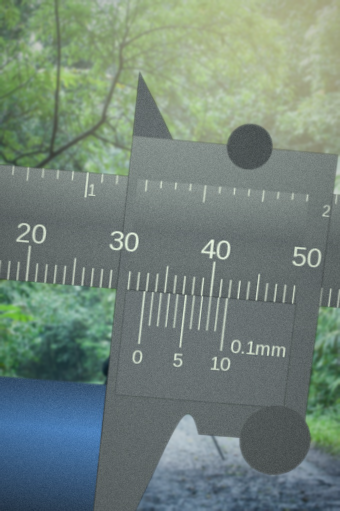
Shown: 32.8; mm
